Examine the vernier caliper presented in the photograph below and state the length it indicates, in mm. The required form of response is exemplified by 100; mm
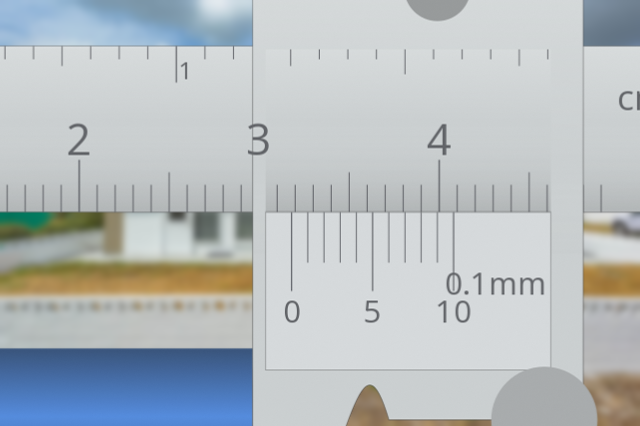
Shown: 31.8; mm
